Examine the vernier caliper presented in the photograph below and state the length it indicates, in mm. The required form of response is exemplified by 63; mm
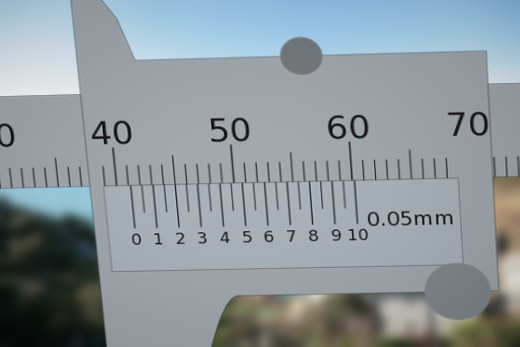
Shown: 41.2; mm
